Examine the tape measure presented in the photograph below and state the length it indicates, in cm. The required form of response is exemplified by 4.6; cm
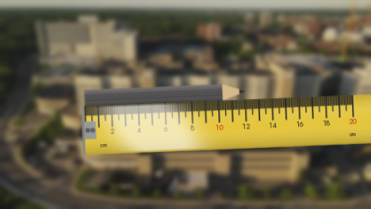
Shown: 12; cm
